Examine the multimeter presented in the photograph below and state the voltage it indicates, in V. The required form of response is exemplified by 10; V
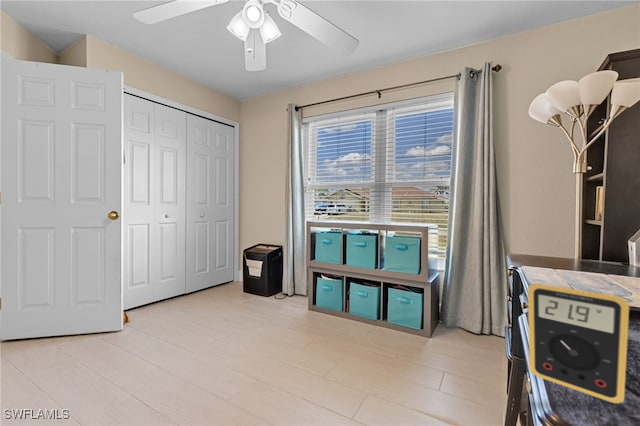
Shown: 21.9; V
